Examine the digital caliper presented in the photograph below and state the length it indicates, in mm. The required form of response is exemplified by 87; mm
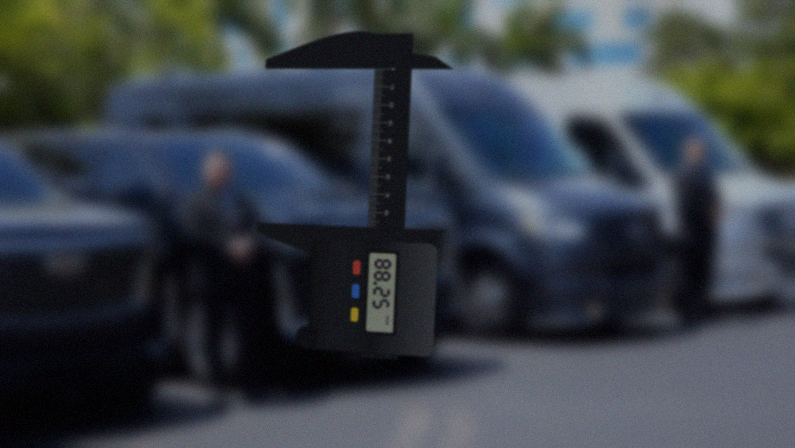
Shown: 88.25; mm
